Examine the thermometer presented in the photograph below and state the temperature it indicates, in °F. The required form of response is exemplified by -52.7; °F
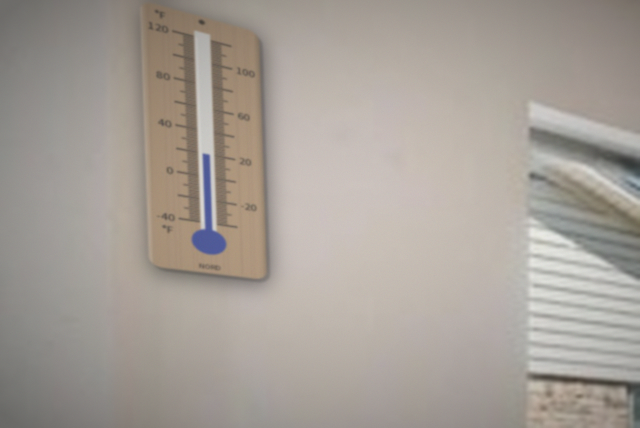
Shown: 20; °F
